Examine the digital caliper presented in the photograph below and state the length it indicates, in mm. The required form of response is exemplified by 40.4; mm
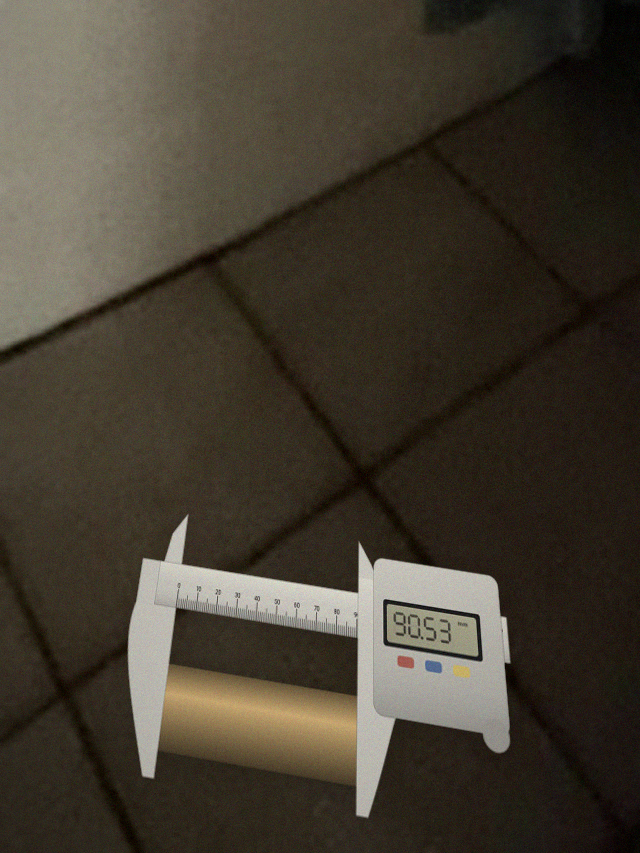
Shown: 90.53; mm
